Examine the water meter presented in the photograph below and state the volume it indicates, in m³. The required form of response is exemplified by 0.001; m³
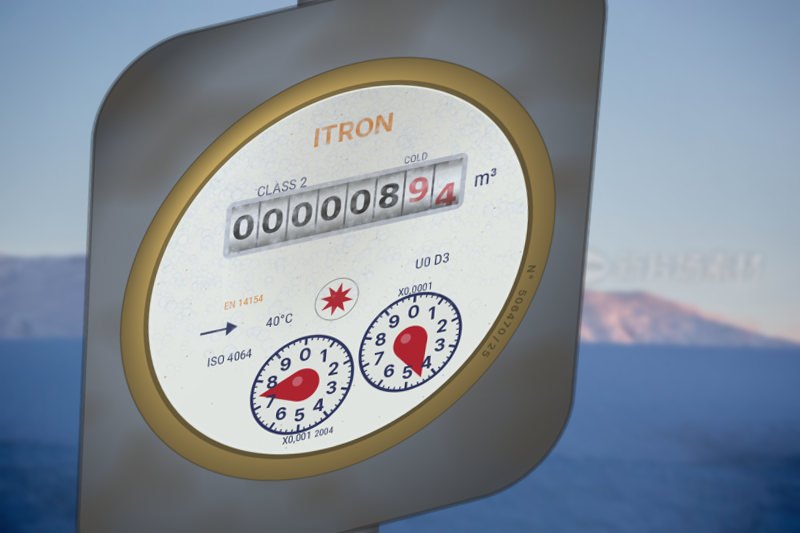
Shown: 8.9374; m³
